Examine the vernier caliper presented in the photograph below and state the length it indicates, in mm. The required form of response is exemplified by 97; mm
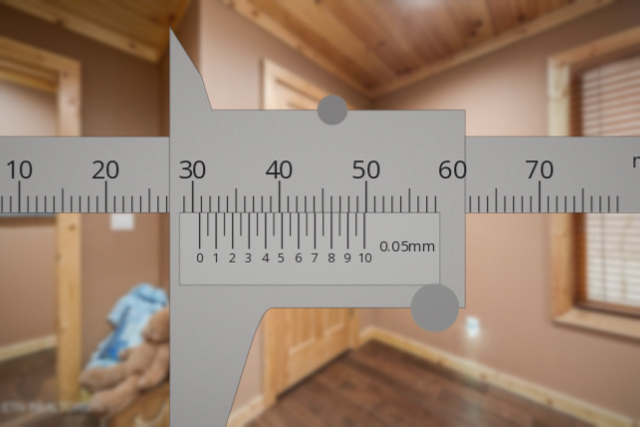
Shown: 30.8; mm
